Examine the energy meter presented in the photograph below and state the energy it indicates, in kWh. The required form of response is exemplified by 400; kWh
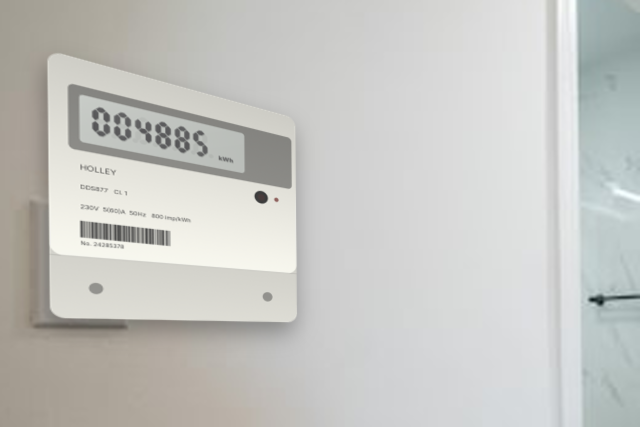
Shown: 4885; kWh
